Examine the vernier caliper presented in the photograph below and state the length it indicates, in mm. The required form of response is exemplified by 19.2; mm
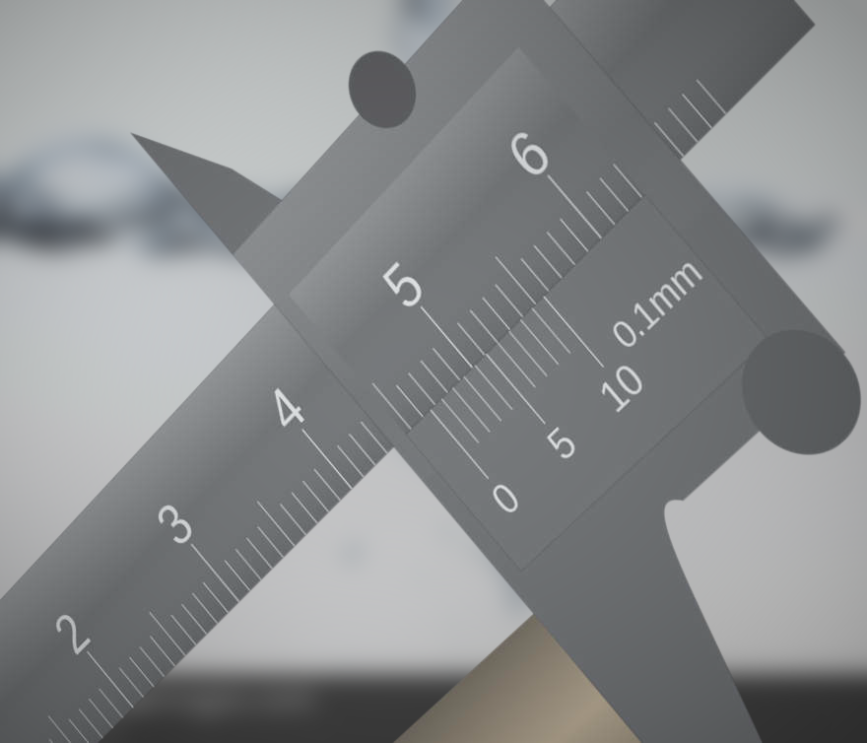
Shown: 46.6; mm
